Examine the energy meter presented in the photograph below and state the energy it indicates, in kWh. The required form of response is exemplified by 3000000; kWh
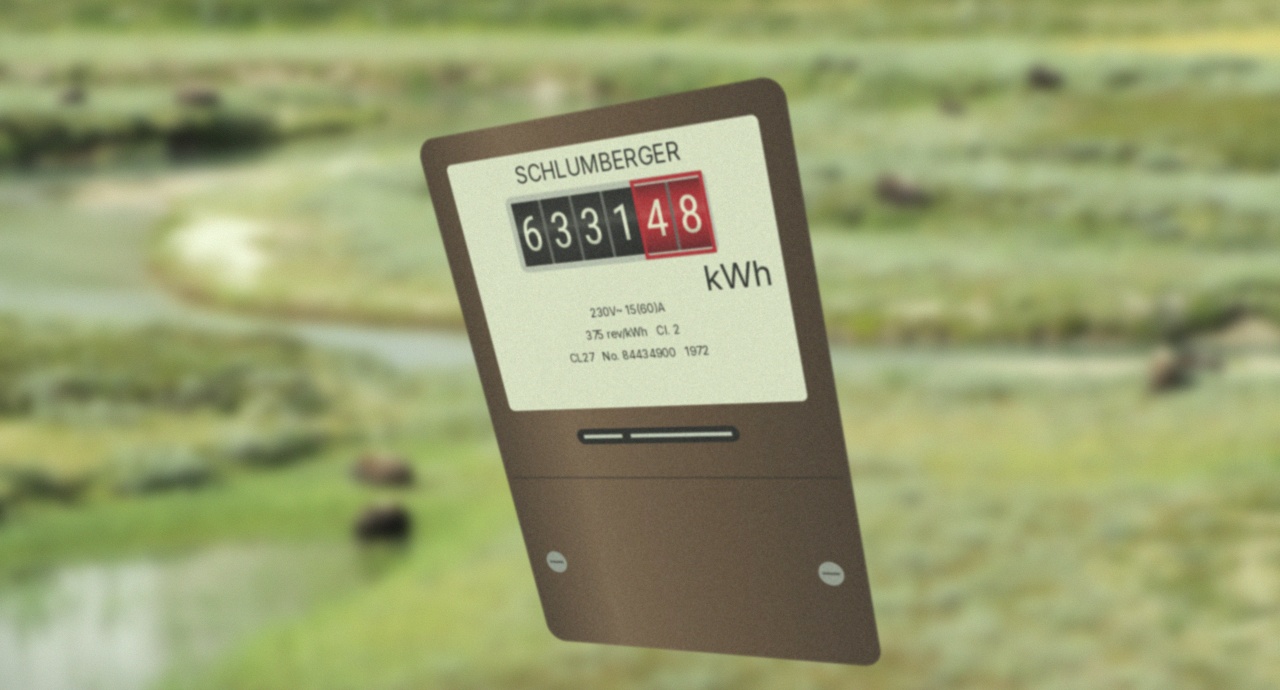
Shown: 6331.48; kWh
